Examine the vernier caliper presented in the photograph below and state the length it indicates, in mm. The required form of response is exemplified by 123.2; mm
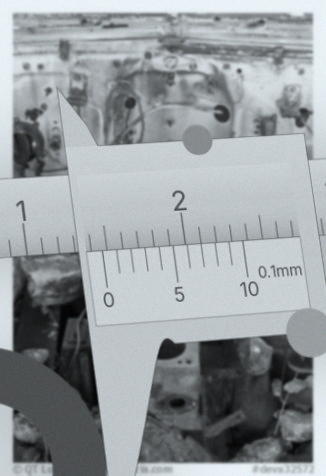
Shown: 14.7; mm
